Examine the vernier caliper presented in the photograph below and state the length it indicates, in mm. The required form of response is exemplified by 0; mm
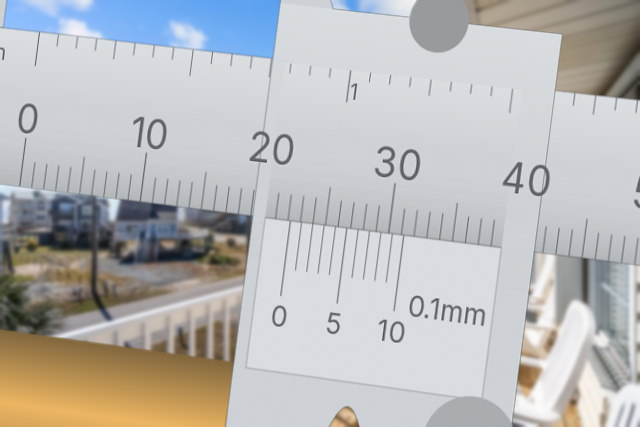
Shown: 22.2; mm
